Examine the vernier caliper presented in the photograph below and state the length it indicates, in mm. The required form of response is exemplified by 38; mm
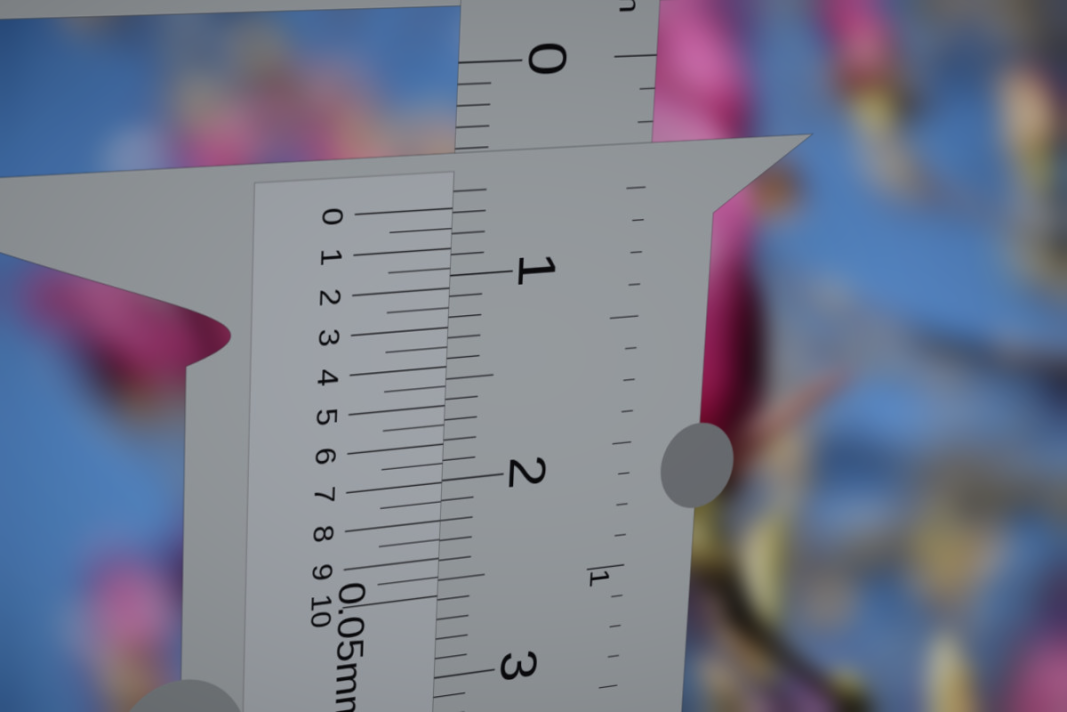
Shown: 6.8; mm
